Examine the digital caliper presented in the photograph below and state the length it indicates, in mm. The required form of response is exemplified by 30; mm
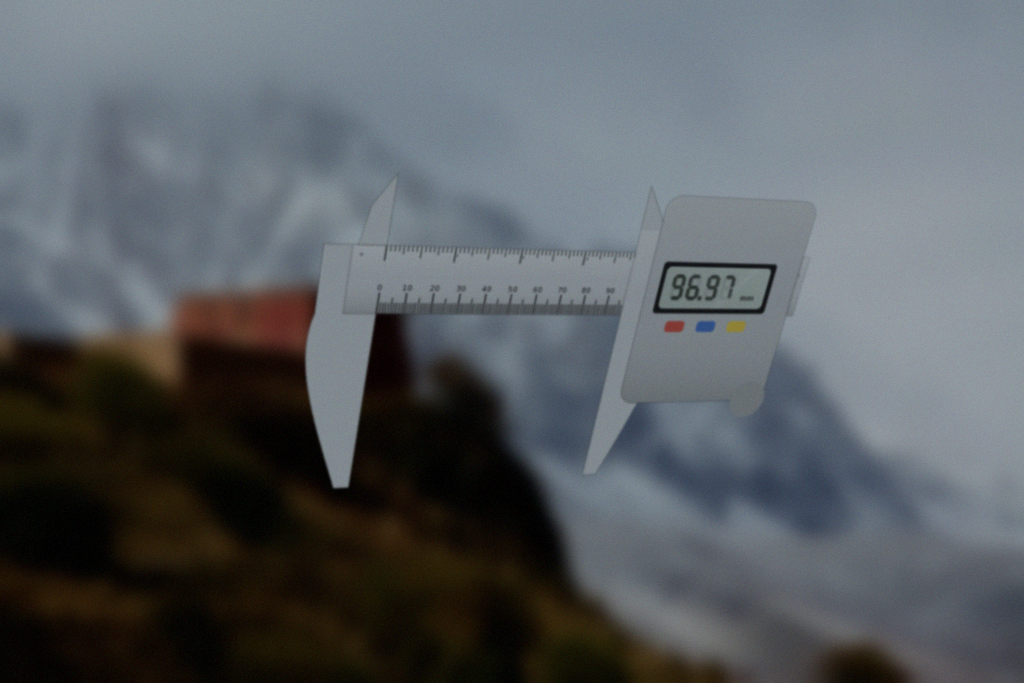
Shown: 96.97; mm
